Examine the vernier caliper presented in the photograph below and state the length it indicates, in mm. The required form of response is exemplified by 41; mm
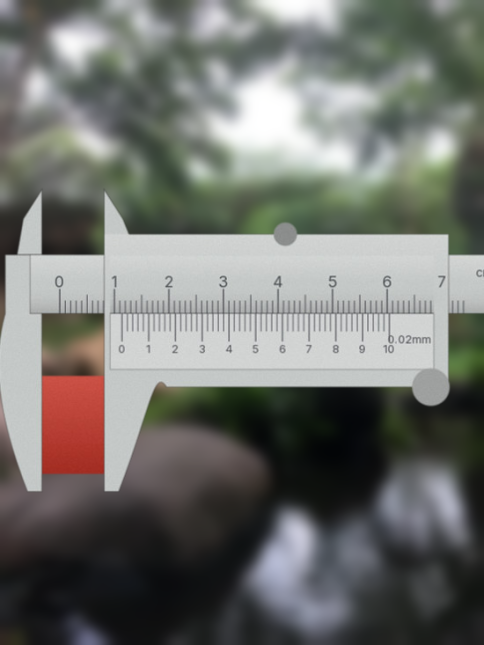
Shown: 11.4; mm
